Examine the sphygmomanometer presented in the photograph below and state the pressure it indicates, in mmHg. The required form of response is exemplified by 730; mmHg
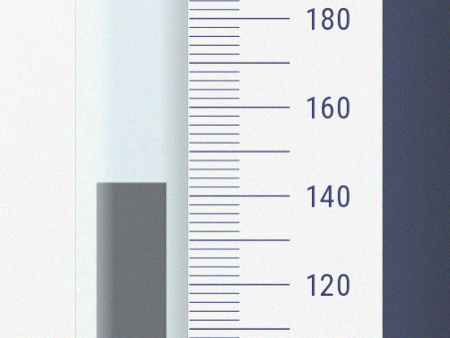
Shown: 143; mmHg
